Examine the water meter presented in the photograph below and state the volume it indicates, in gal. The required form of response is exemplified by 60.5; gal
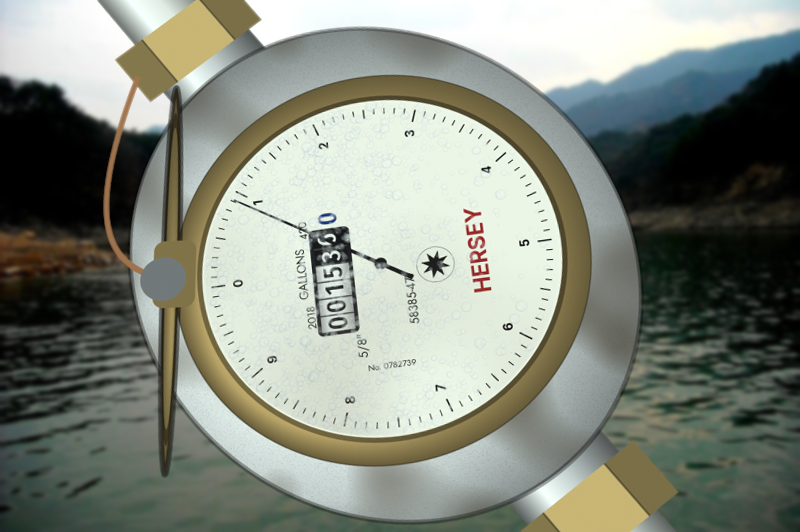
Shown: 15360.9; gal
